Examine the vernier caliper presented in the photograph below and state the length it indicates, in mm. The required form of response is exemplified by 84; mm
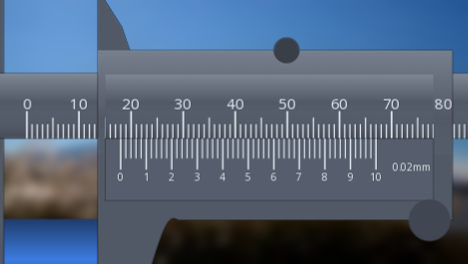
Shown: 18.0; mm
